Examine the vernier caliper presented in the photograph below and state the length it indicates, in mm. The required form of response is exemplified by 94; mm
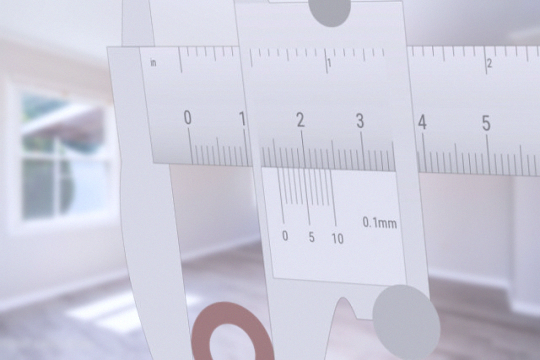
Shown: 15.2; mm
